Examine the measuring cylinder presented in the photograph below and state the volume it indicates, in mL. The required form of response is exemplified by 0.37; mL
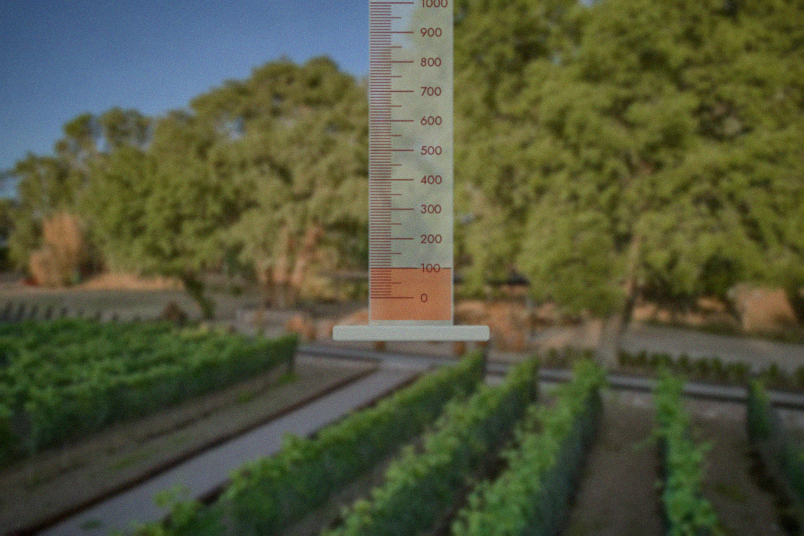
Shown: 100; mL
